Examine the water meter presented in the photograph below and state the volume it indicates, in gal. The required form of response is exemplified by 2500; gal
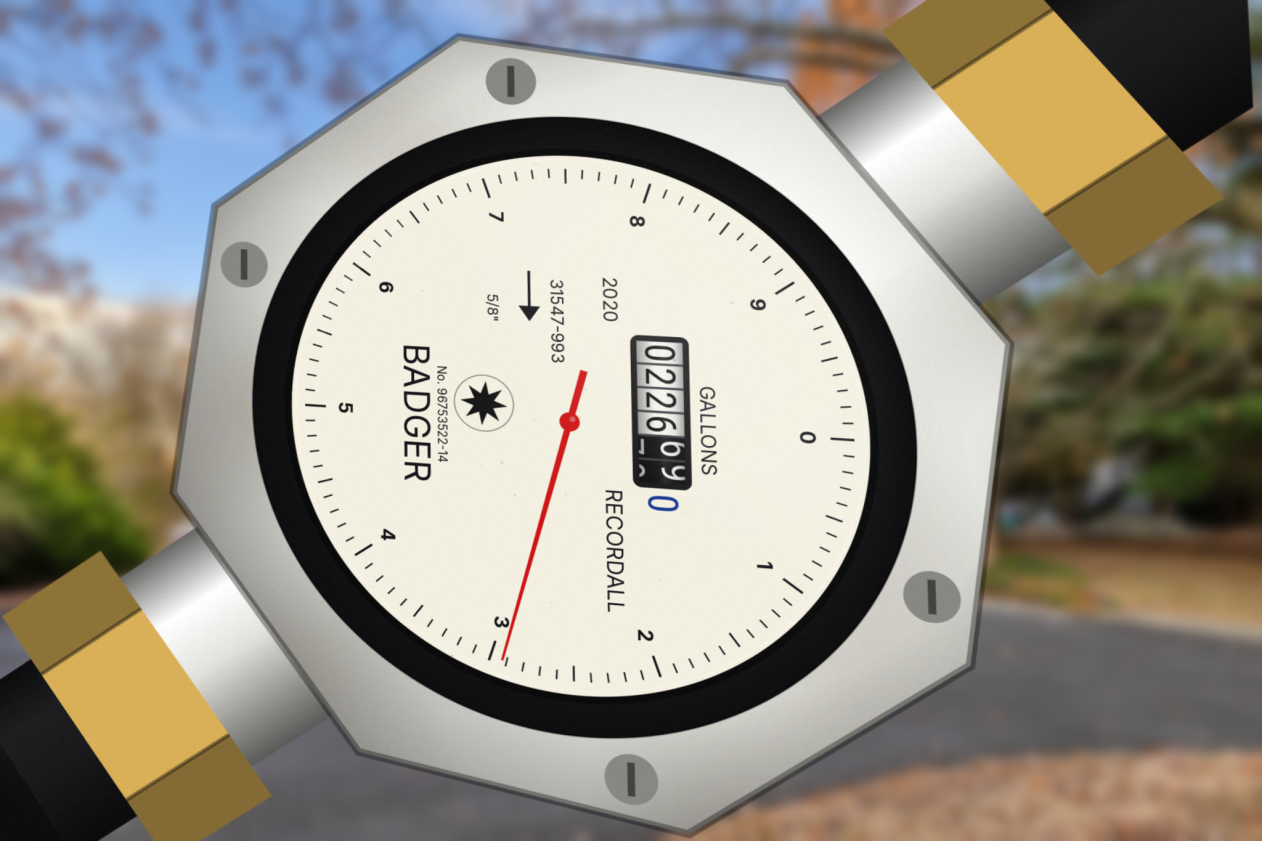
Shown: 226692.9; gal
